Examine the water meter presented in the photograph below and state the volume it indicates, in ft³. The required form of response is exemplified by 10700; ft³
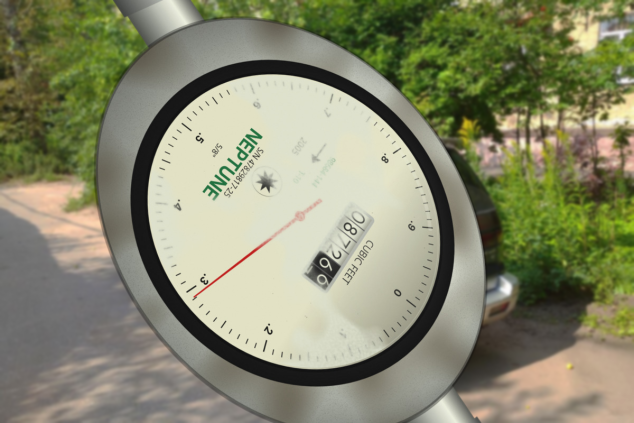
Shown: 87266.29; ft³
